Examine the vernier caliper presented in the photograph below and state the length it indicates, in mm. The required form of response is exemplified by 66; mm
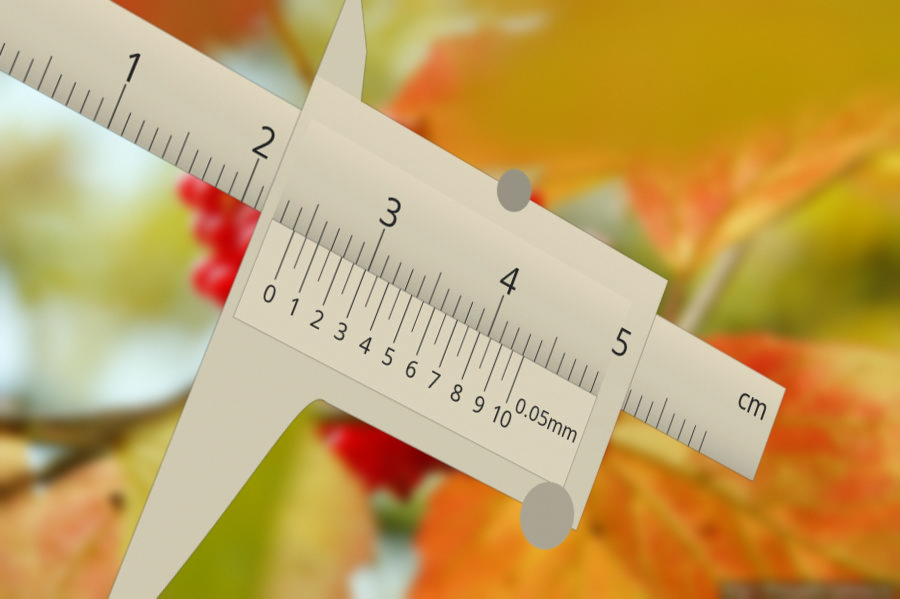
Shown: 24.1; mm
